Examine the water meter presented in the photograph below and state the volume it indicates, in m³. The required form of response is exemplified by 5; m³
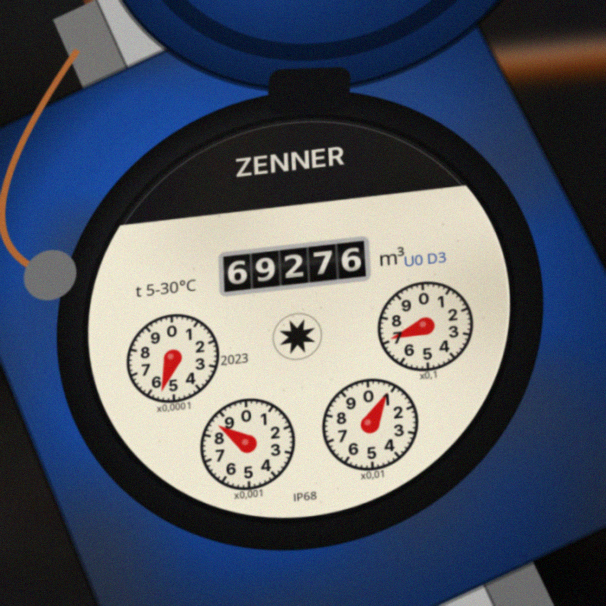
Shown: 69276.7085; m³
